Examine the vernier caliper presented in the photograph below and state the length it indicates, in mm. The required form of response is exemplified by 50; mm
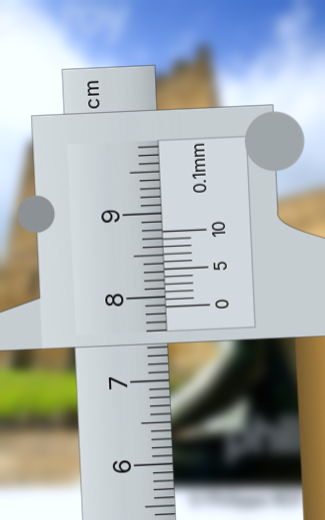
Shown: 78.8; mm
